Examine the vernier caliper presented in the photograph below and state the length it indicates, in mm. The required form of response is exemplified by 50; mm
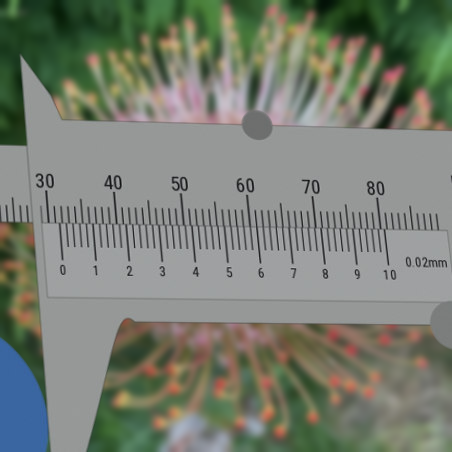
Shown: 31.6; mm
